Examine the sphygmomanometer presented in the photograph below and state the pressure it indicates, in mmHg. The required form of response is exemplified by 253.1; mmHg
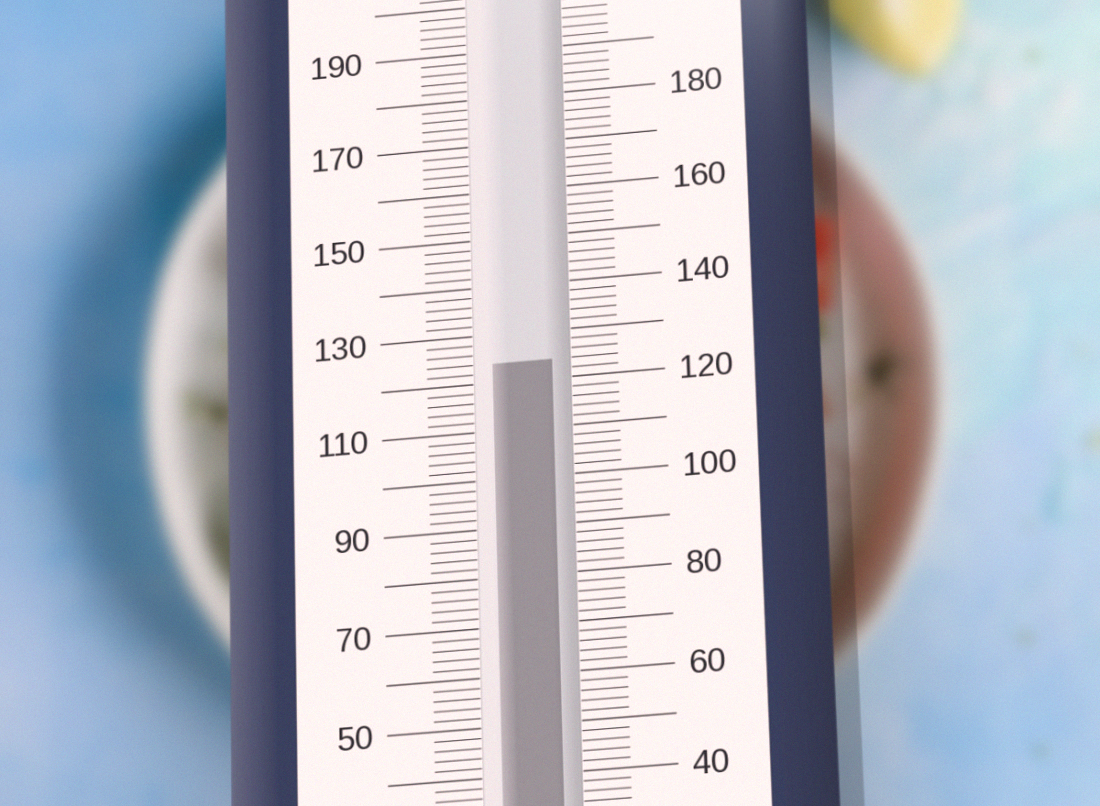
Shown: 124; mmHg
